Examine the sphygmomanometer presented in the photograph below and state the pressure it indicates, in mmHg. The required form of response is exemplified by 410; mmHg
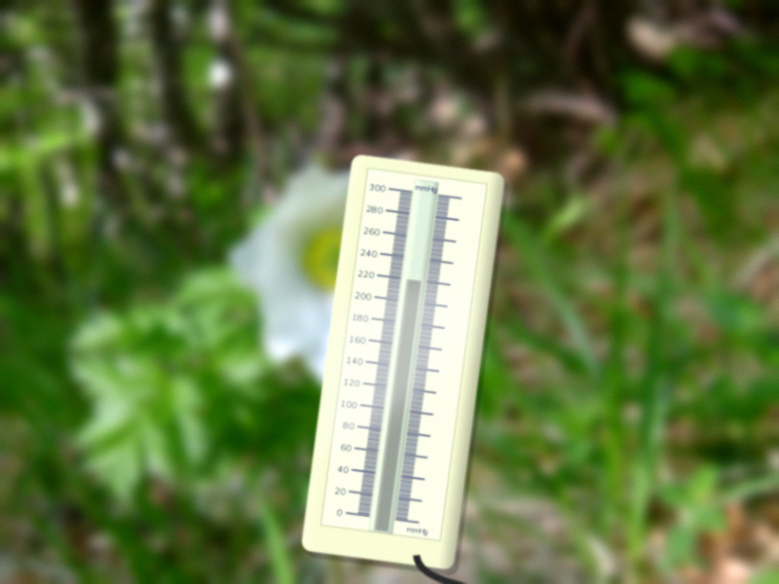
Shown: 220; mmHg
